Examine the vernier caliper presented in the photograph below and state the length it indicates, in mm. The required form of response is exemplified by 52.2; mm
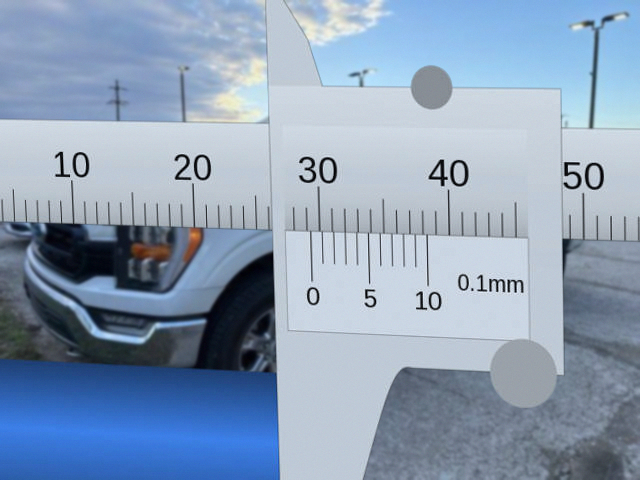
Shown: 29.3; mm
